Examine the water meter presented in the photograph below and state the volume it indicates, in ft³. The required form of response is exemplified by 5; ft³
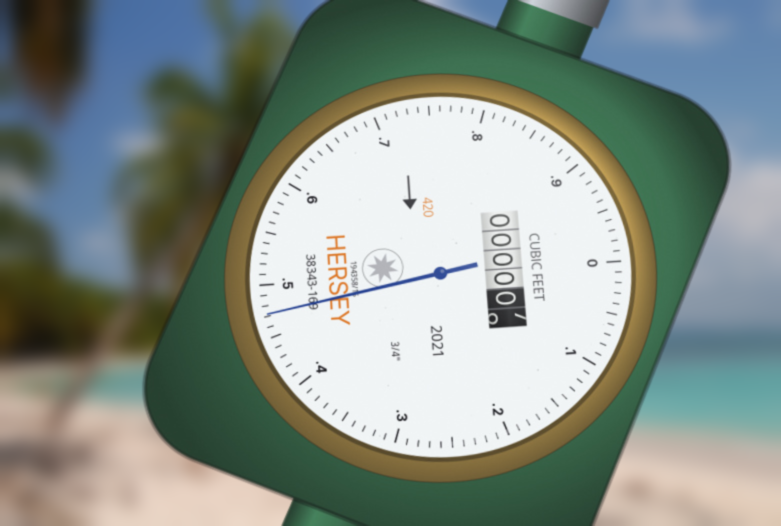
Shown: 7.47; ft³
